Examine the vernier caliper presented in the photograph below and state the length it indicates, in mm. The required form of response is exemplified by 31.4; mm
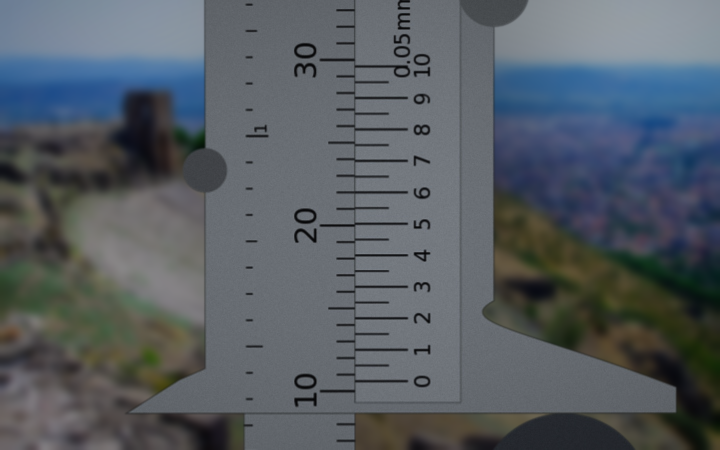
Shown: 10.6; mm
